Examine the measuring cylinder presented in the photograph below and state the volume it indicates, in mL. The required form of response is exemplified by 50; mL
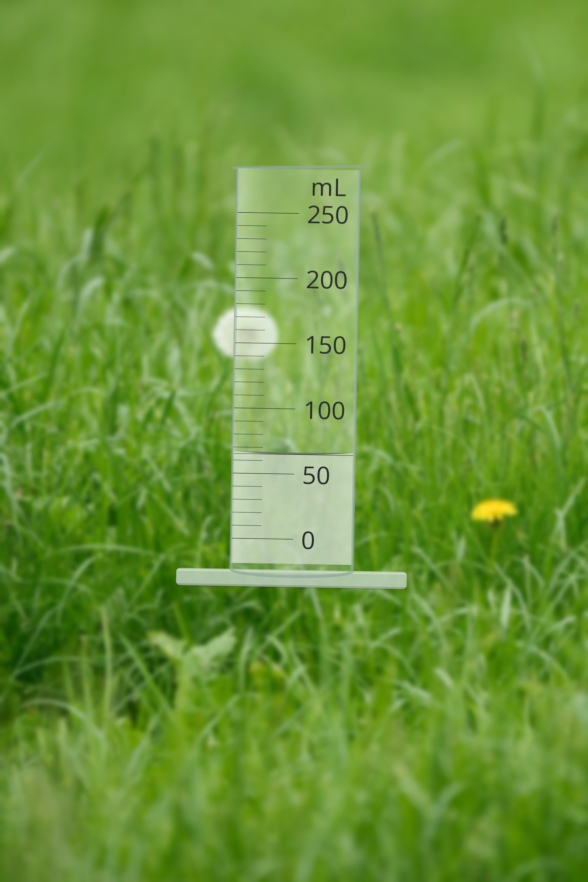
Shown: 65; mL
